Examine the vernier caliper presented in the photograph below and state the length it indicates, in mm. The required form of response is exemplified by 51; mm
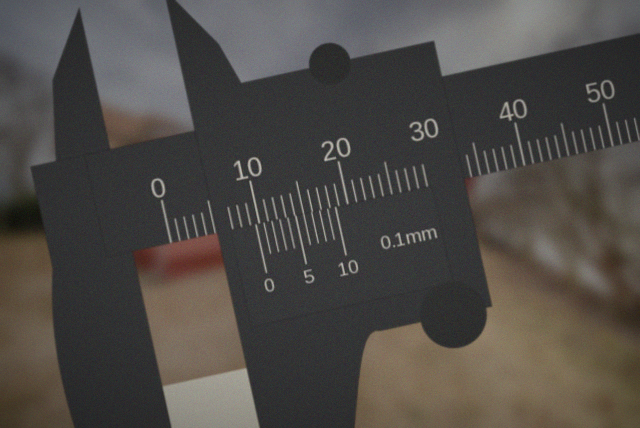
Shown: 9.6; mm
